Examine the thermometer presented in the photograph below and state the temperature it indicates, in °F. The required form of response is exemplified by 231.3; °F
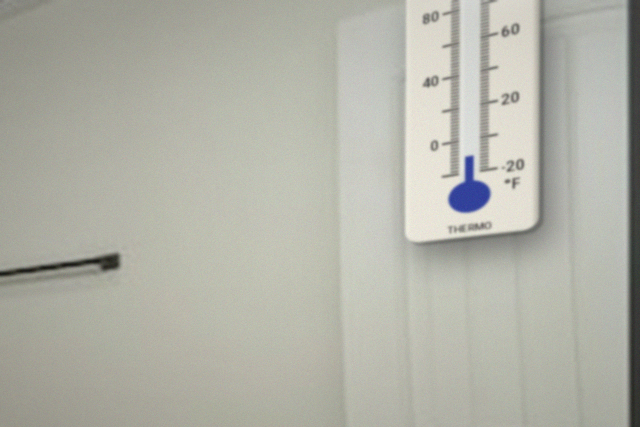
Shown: -10; °F
